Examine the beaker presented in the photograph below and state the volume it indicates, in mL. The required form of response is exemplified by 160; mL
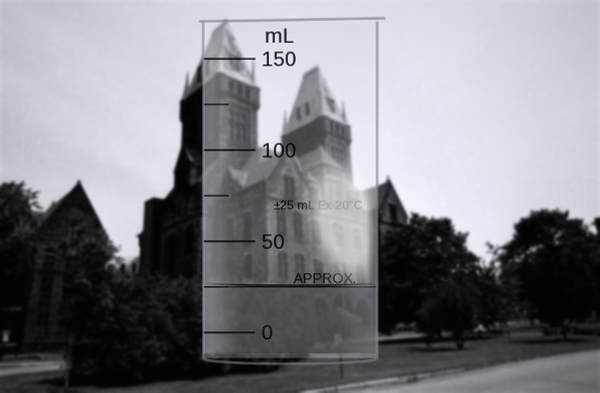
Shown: 25; mL
